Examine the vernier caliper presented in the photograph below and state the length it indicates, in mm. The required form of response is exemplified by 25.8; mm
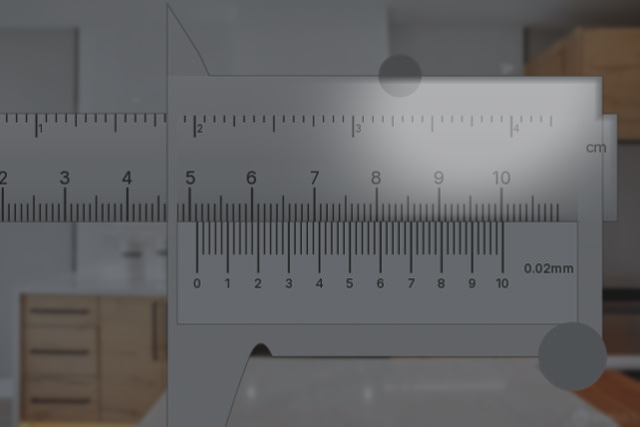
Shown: 51.2; mm
